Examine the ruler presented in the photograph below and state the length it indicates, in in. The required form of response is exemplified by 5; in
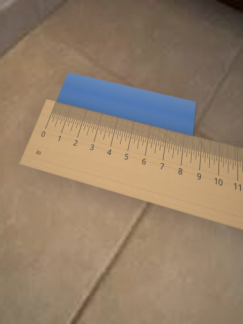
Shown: 8.5; in
